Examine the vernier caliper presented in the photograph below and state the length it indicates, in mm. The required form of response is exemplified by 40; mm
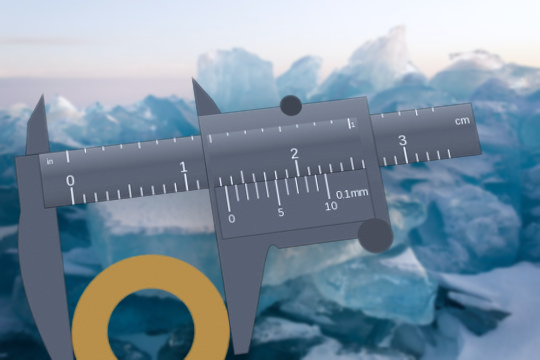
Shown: 13.4; mm
